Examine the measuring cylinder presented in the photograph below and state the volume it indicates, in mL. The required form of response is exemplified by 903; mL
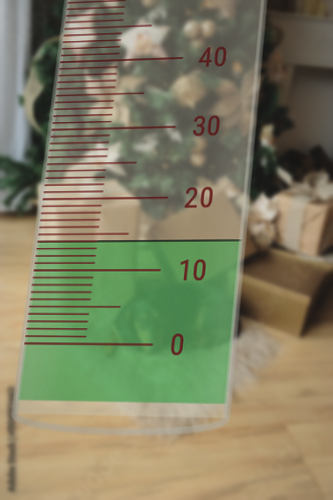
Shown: 14; mL
